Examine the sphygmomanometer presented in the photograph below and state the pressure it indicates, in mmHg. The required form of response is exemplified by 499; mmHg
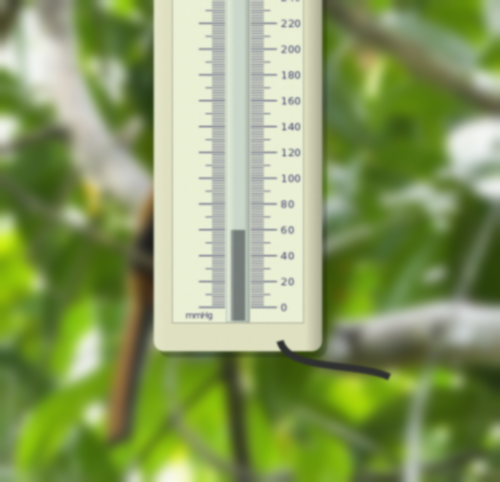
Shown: 60; mmHg
